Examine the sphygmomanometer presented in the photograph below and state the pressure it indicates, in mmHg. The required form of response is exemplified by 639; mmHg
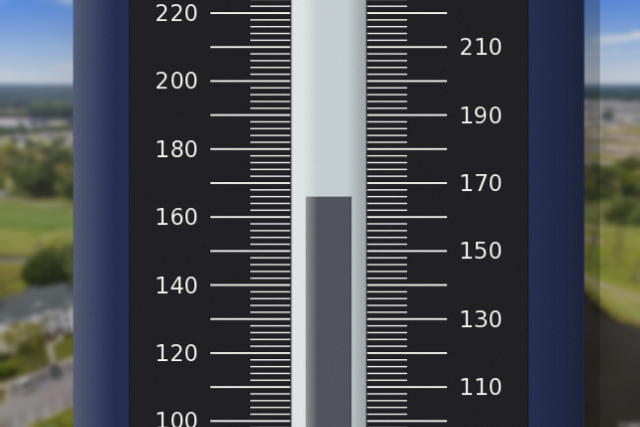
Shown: 166; mmHg
